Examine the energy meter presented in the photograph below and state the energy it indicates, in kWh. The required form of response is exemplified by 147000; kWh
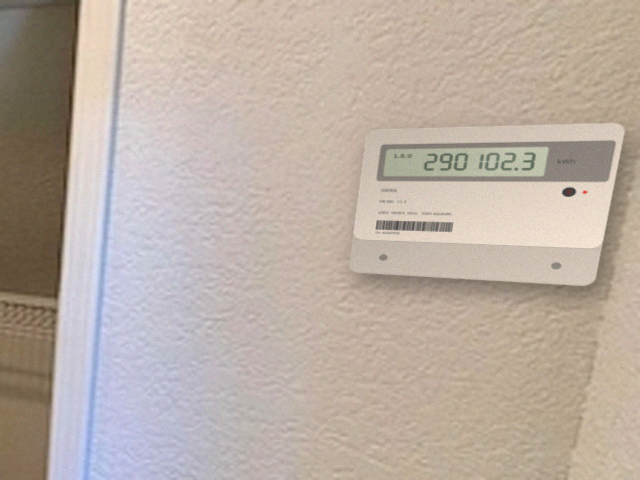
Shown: 290102.3; kWh
